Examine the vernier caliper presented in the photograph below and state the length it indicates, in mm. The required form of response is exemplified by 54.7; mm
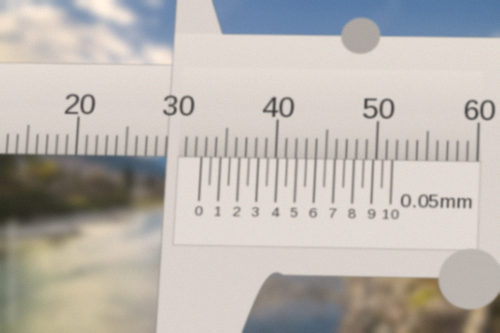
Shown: 32.6; mm
